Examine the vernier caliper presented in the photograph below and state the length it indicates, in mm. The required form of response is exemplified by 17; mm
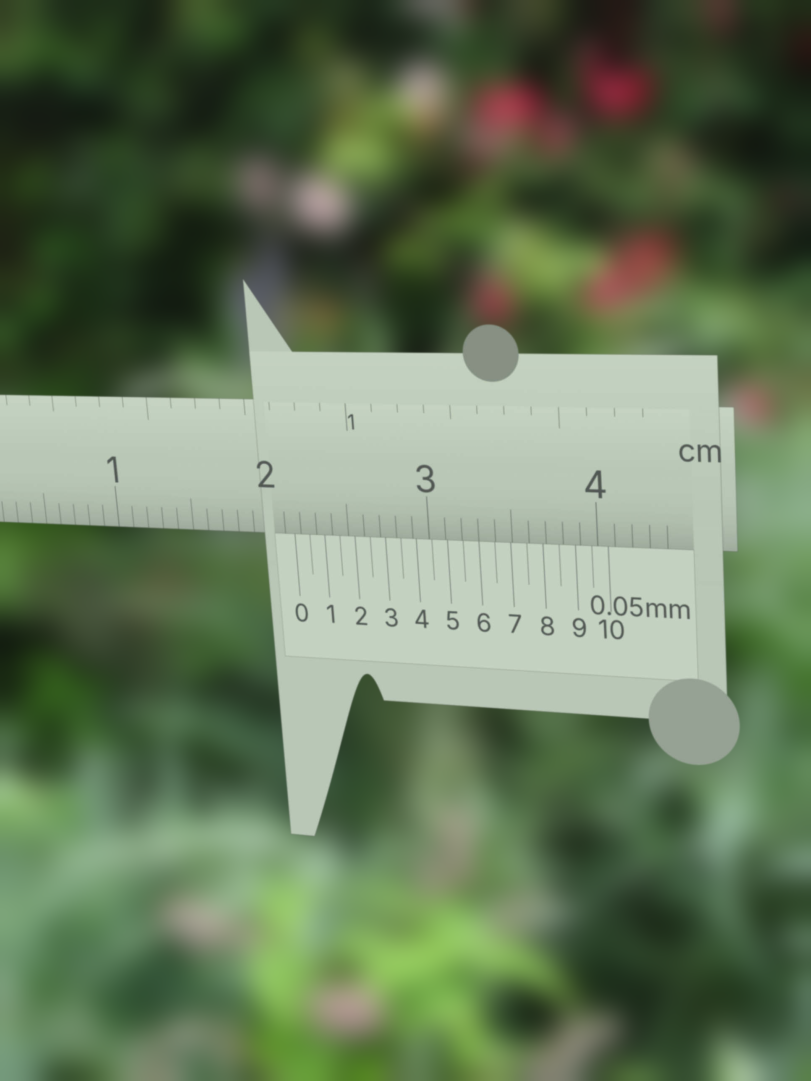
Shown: 21.6; mm
